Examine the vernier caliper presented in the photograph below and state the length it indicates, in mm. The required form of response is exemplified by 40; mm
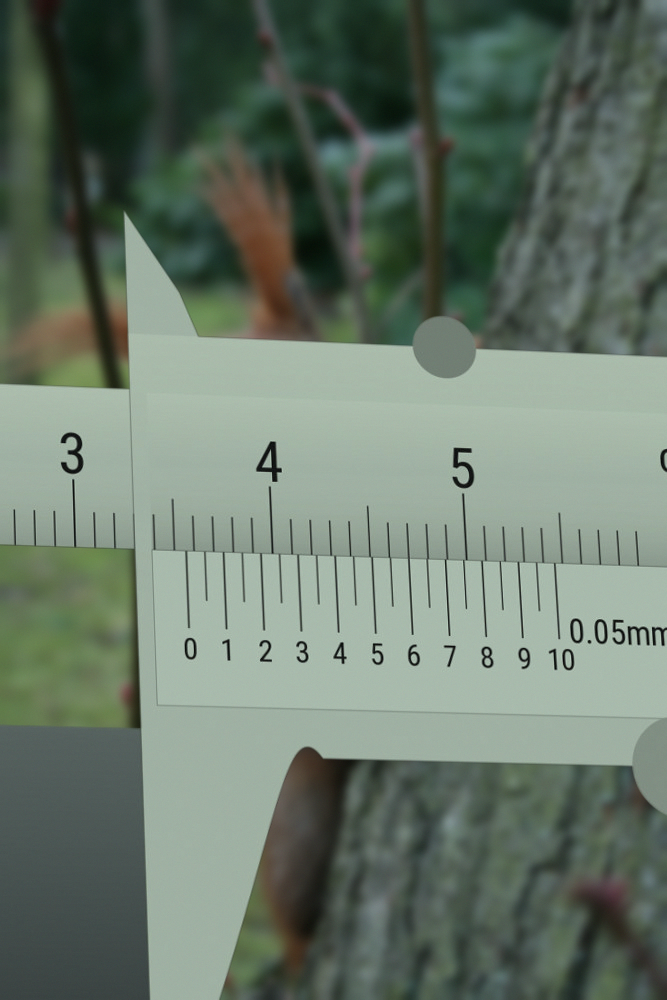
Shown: 35.6; mm
